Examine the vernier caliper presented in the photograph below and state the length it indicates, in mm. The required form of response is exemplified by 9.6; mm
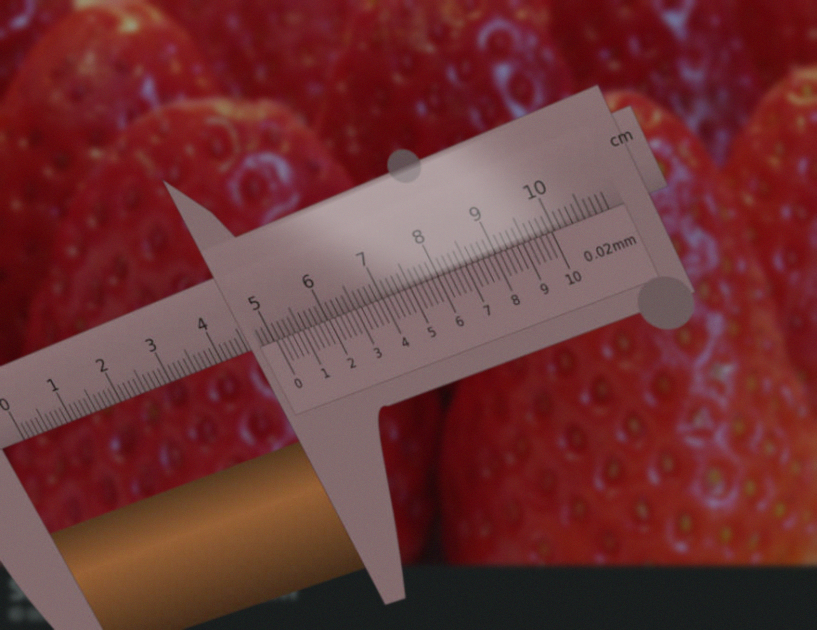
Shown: 50.5; mm
